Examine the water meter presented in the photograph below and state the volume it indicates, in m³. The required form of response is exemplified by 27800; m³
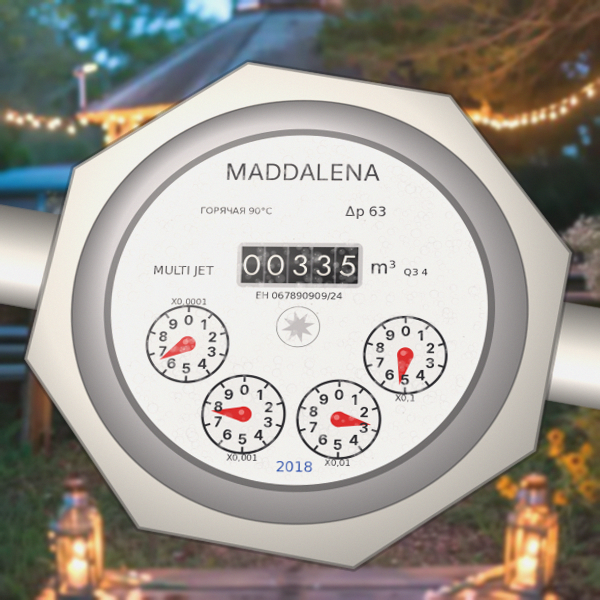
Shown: 335.5276; m³
